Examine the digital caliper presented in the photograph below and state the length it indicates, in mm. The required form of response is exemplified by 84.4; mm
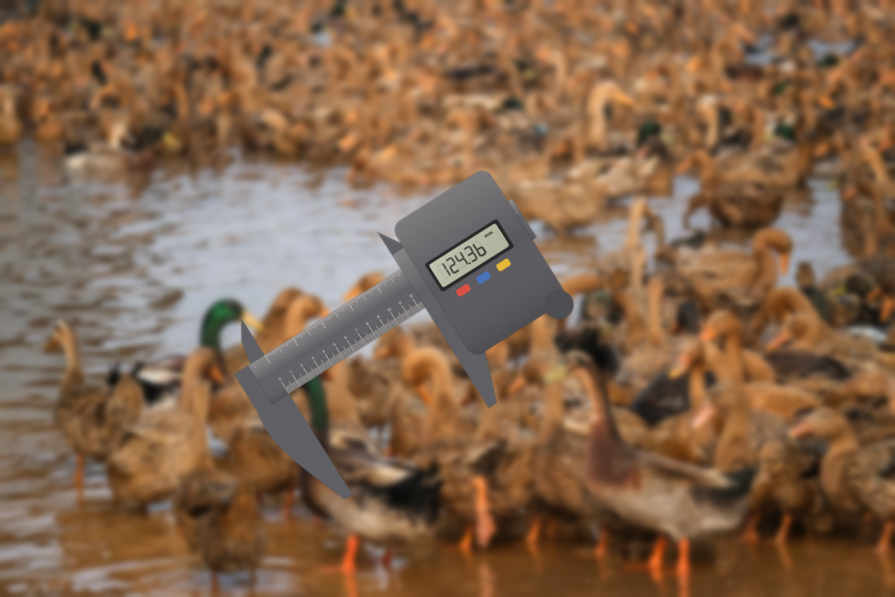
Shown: 124.36; mm
